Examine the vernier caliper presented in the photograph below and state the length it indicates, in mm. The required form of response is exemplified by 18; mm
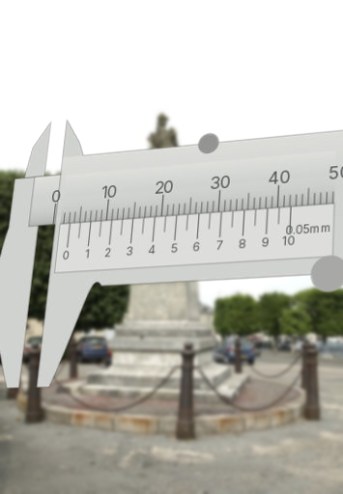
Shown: 3.2; mm
